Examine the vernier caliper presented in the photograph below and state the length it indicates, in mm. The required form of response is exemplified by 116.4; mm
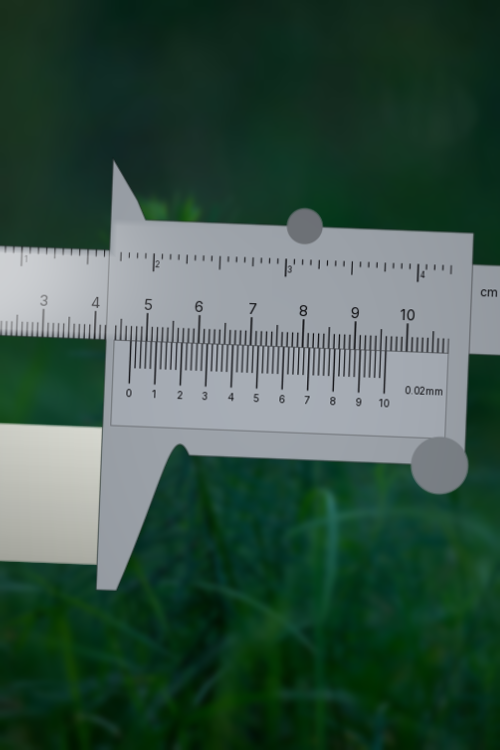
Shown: 47.0; mm
